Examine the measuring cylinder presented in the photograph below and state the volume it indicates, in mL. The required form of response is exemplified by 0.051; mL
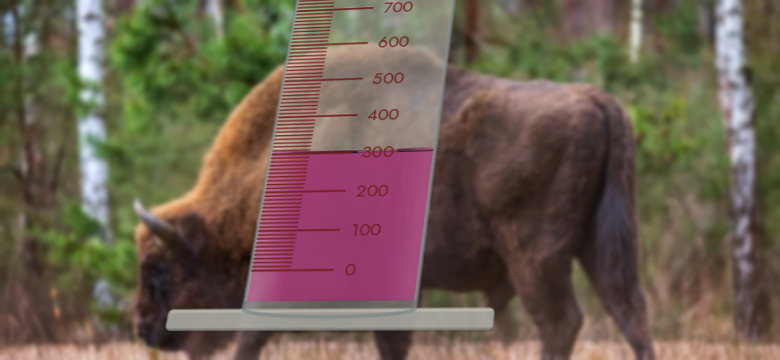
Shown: 300; mL
